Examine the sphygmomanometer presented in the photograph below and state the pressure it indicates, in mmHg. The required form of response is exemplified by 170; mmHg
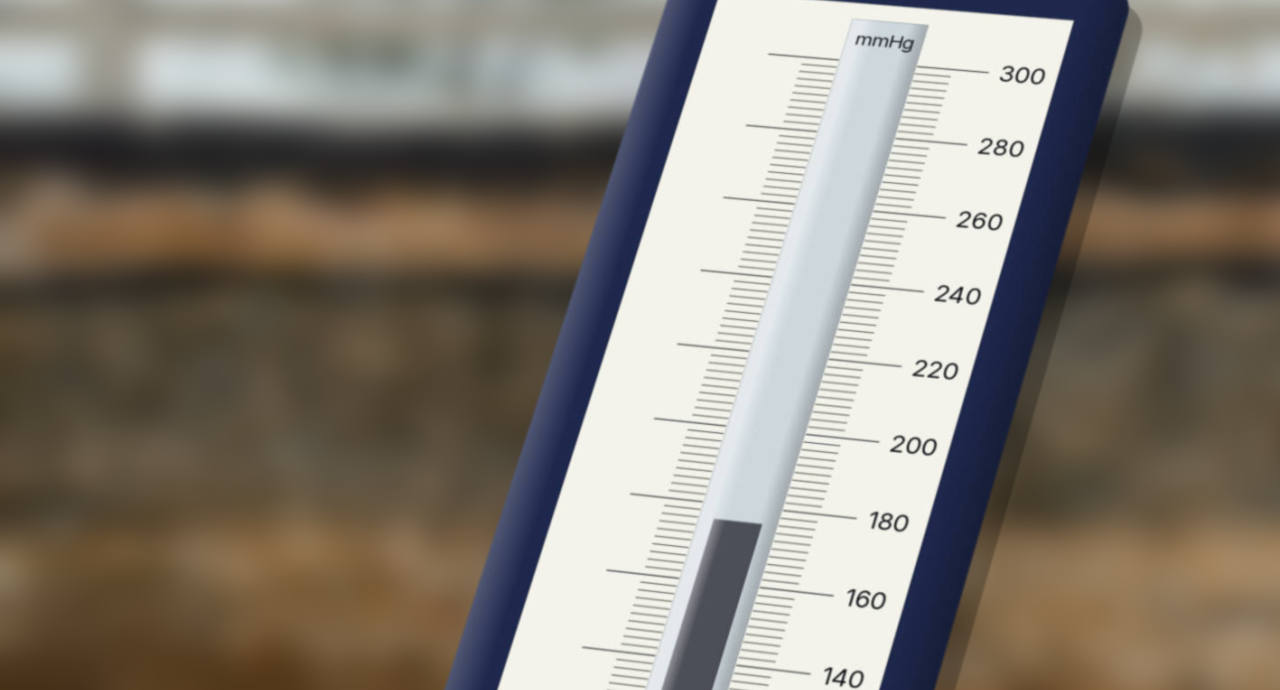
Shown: 176; mmHg
